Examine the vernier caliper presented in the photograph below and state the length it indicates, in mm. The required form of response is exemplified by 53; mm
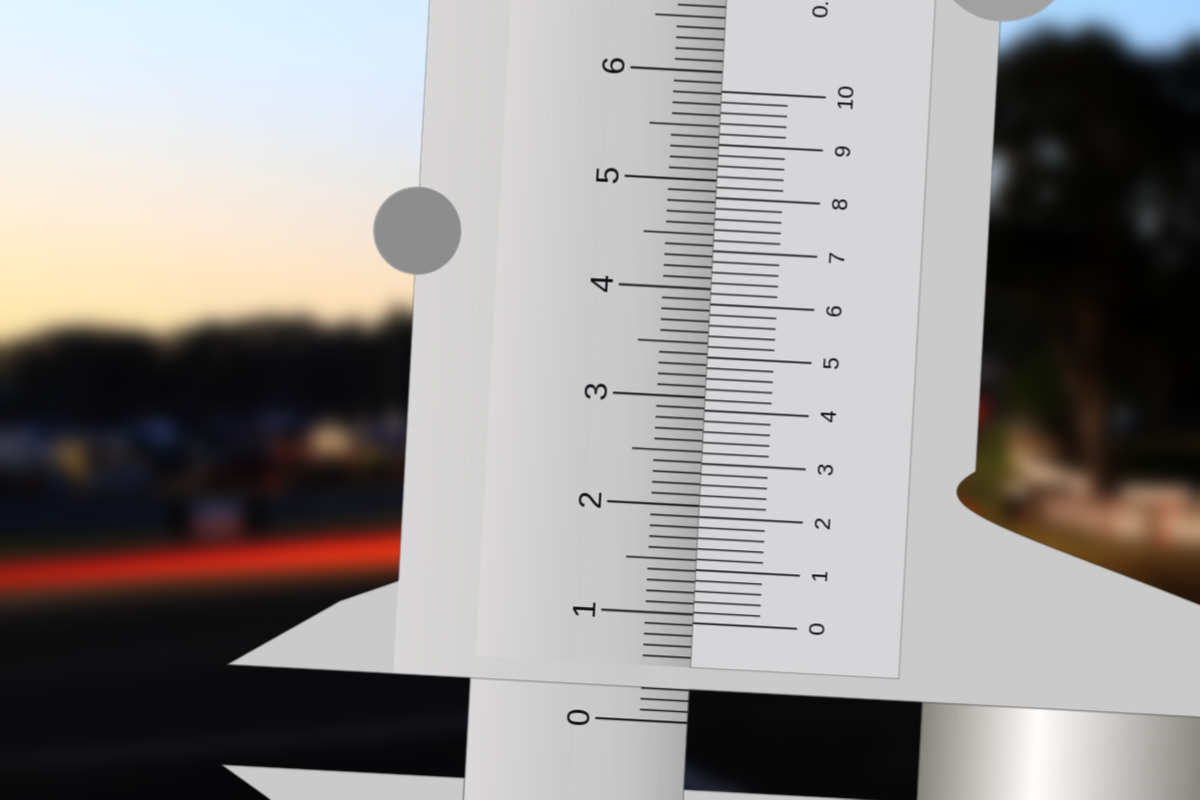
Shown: 9.2; mm
